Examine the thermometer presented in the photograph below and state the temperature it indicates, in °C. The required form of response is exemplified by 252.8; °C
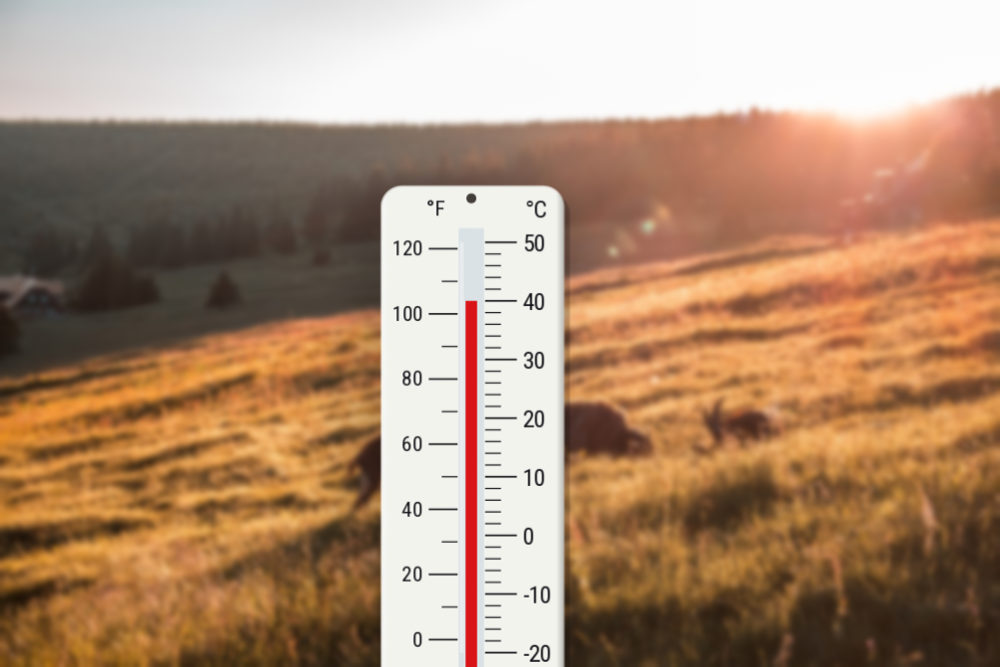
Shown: 40; °C
